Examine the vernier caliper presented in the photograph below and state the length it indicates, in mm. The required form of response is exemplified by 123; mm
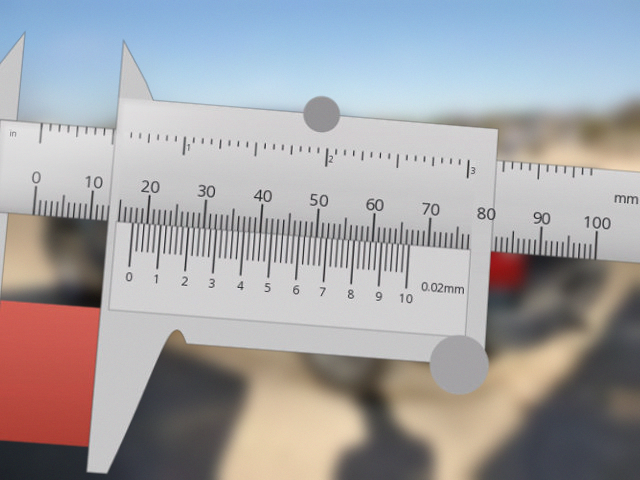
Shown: 17.5; mm
